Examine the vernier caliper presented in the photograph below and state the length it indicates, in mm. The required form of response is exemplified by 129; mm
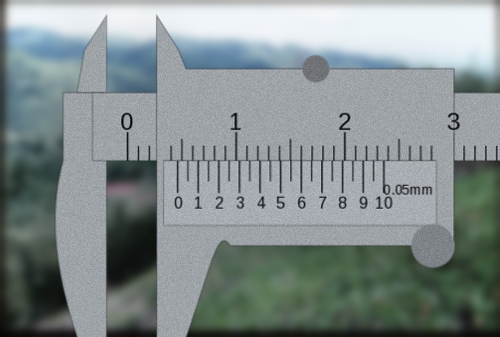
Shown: 4.6; mm
